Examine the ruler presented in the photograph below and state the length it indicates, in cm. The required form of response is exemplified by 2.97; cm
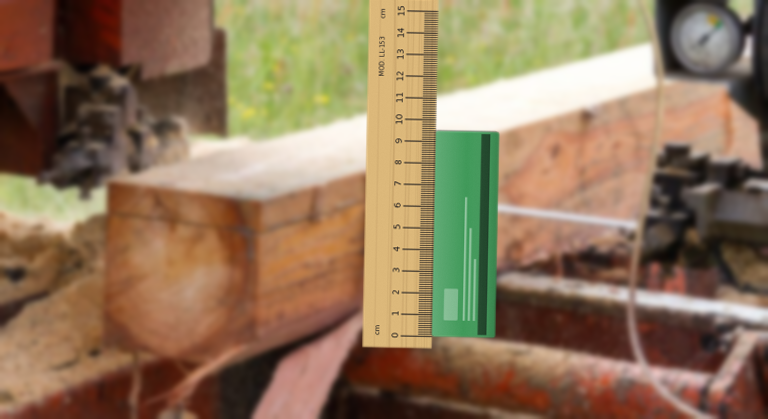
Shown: 9.5; cm
